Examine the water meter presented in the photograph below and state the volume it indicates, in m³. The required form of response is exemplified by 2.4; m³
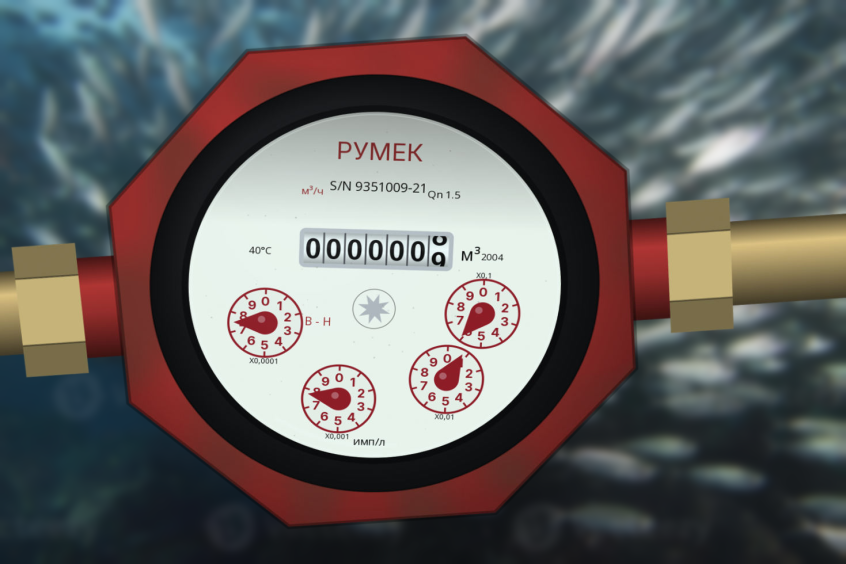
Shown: 8.6077; m³
